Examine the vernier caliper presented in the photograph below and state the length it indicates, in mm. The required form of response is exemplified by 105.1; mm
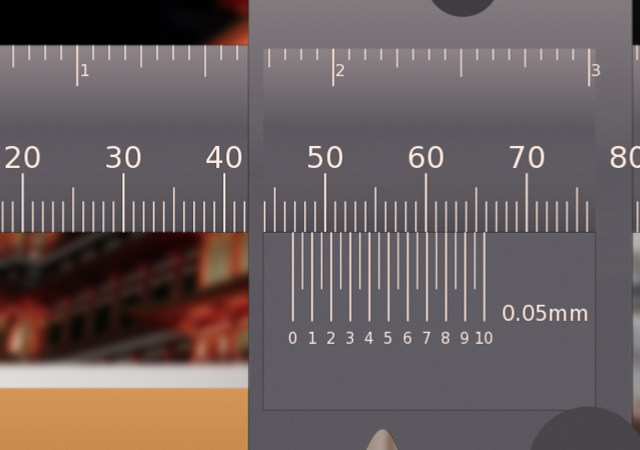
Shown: 46.8; mm
